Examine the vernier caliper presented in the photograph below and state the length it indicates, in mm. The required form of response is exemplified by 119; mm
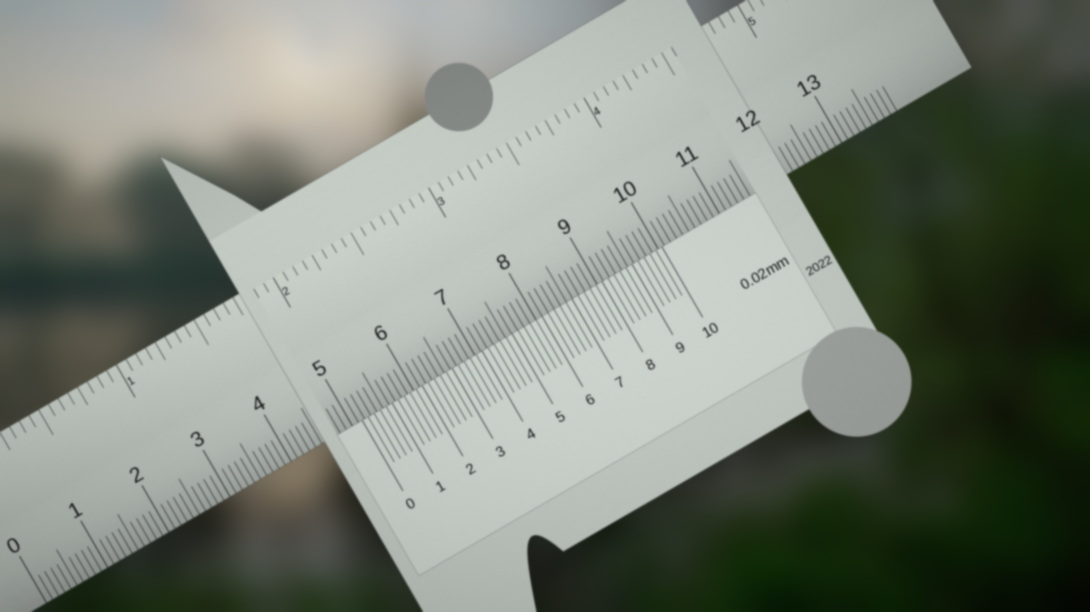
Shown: 51.6; mm
